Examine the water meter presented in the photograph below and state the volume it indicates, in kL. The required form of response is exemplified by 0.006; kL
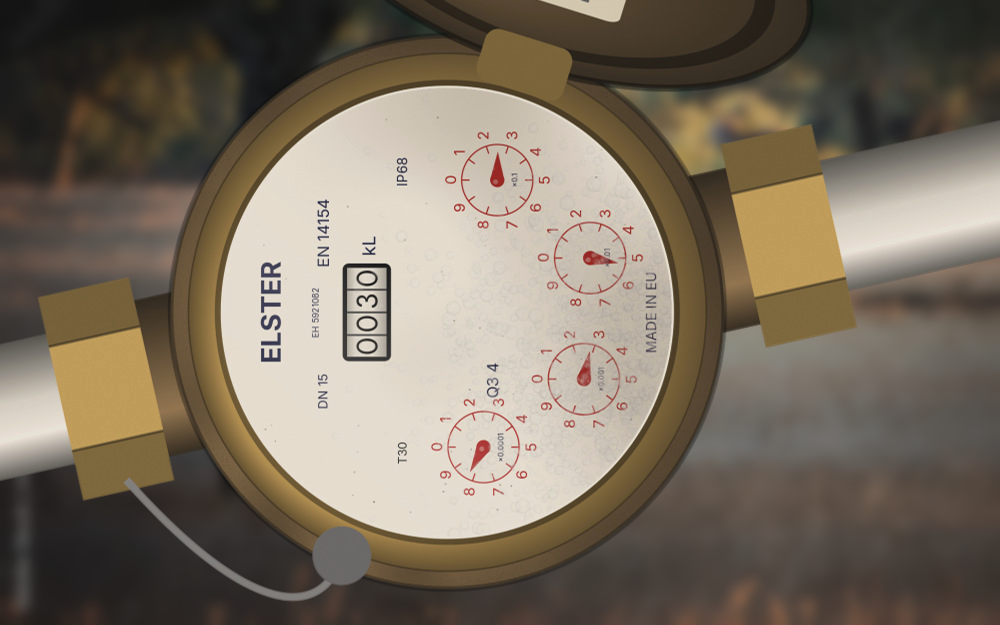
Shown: 30.2528; kL
